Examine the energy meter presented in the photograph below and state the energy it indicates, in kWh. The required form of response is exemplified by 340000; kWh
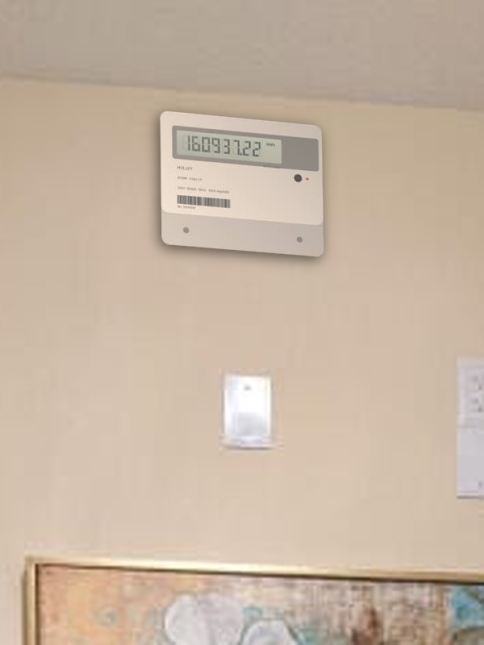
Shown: 160937.22; kWh
